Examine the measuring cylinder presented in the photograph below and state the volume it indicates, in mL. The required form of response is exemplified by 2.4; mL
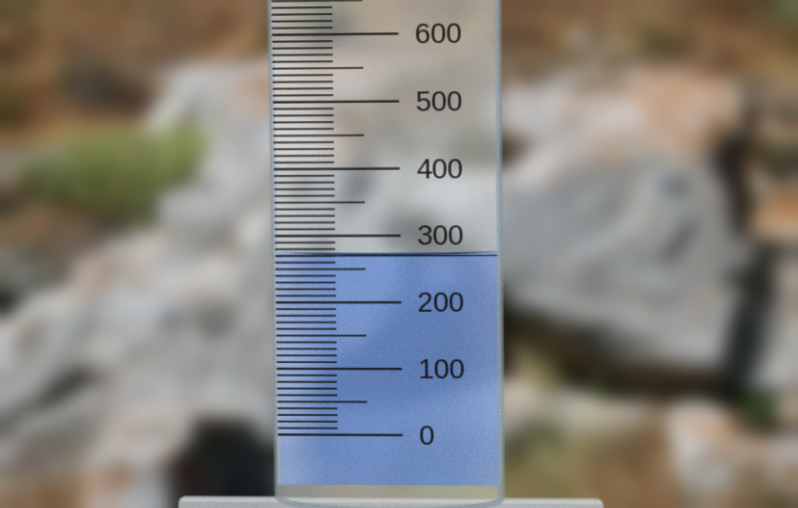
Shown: 270; mL
